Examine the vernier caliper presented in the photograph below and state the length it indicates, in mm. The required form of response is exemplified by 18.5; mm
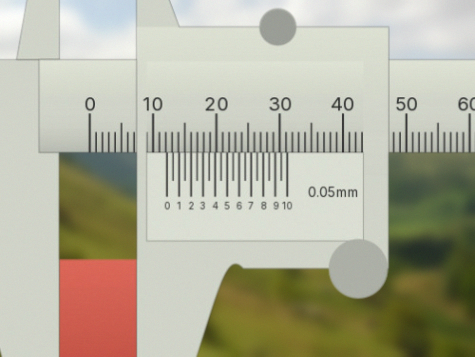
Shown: 12.2; mm
